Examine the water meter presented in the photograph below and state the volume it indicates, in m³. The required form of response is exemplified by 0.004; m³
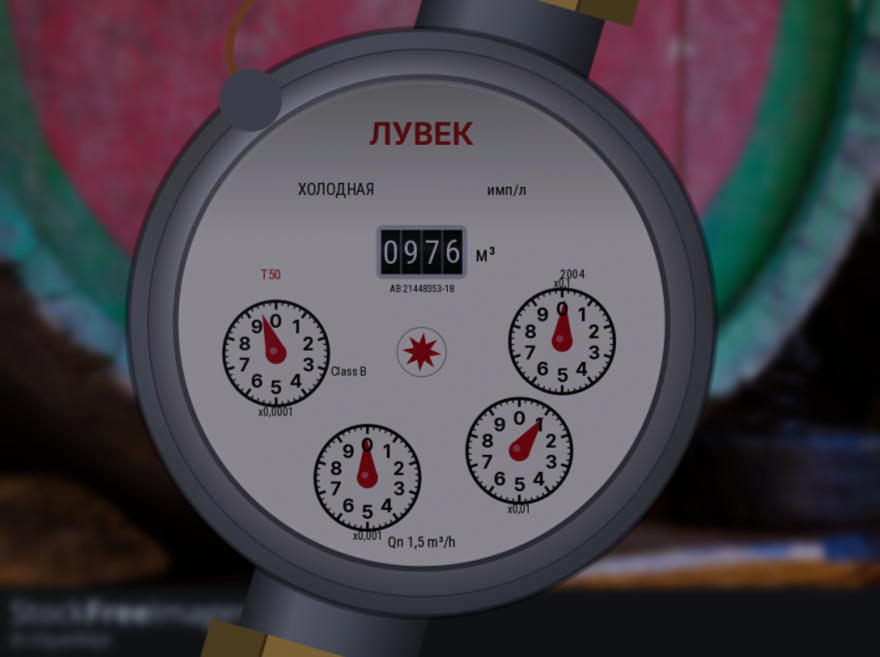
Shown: 976.0099; m³
